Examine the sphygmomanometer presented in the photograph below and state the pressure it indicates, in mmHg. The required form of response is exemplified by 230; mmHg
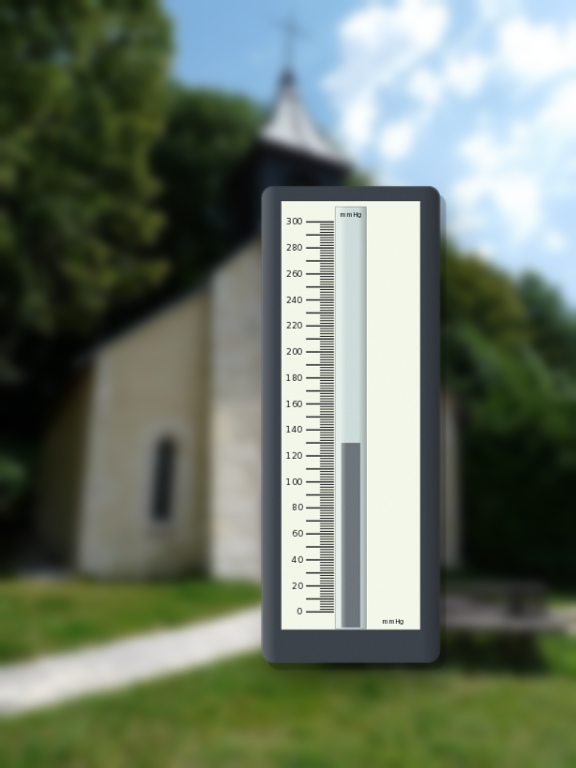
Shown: 130; mmHg
